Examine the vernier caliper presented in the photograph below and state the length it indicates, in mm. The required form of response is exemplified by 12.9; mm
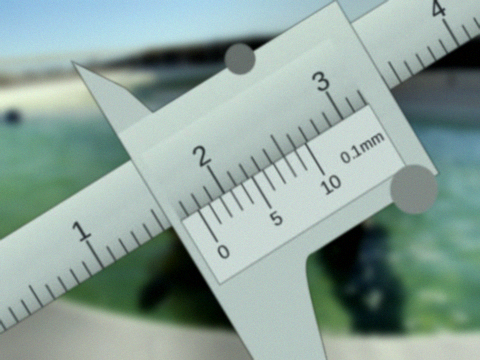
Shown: 17.8; mm
